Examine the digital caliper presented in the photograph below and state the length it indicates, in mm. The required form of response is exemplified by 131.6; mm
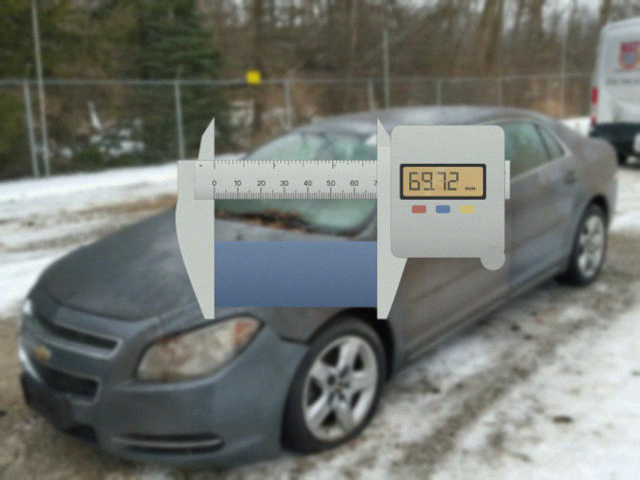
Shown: 69.72; mm
